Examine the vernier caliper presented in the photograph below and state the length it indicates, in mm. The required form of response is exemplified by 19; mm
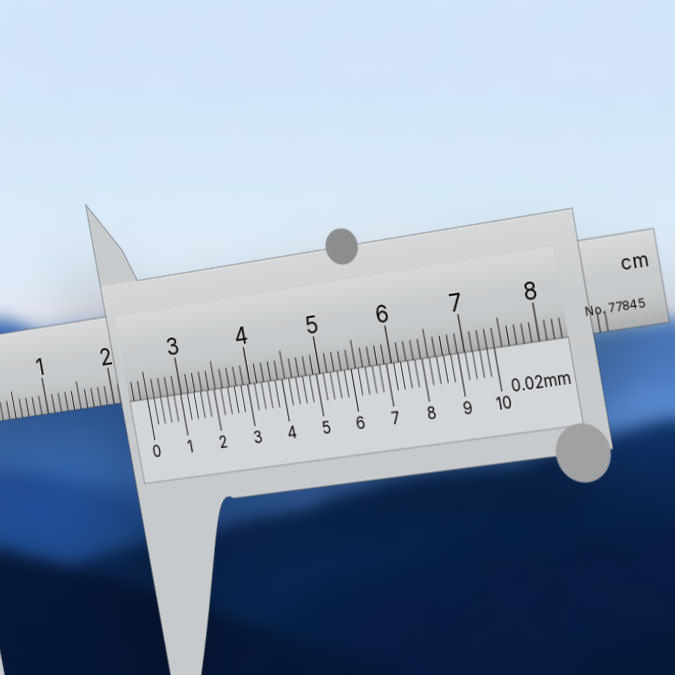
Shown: 25.0; mm
